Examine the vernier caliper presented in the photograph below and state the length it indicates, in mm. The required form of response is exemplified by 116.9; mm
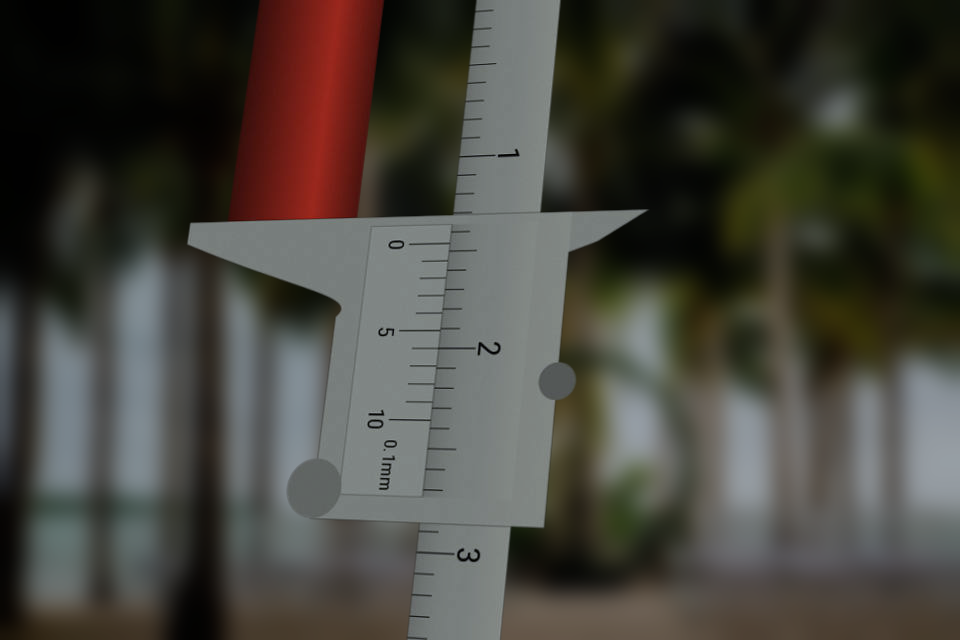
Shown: 14.6; mm
